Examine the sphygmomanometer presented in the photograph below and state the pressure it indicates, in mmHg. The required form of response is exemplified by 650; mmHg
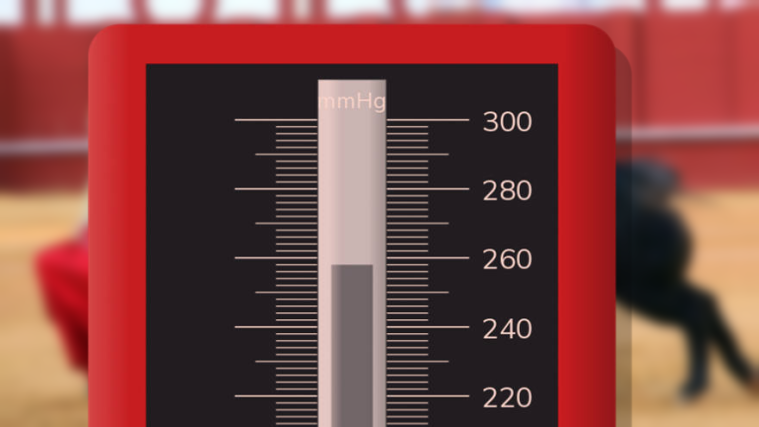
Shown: 258; mmHg
